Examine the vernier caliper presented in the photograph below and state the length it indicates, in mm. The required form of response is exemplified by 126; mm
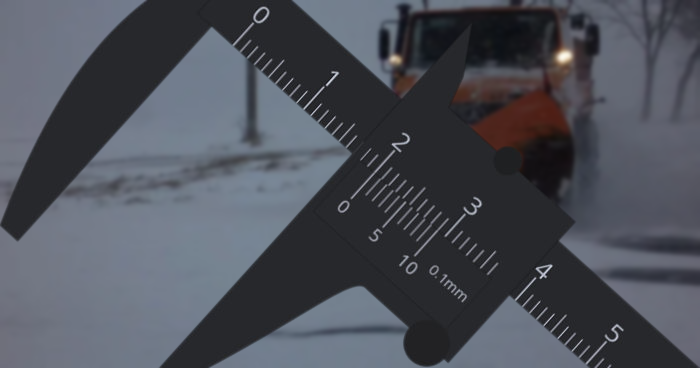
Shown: 20.0; mm
